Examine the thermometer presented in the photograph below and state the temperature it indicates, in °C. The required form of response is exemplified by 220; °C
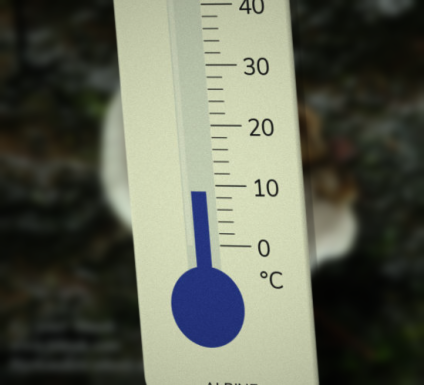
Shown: 9; °C
